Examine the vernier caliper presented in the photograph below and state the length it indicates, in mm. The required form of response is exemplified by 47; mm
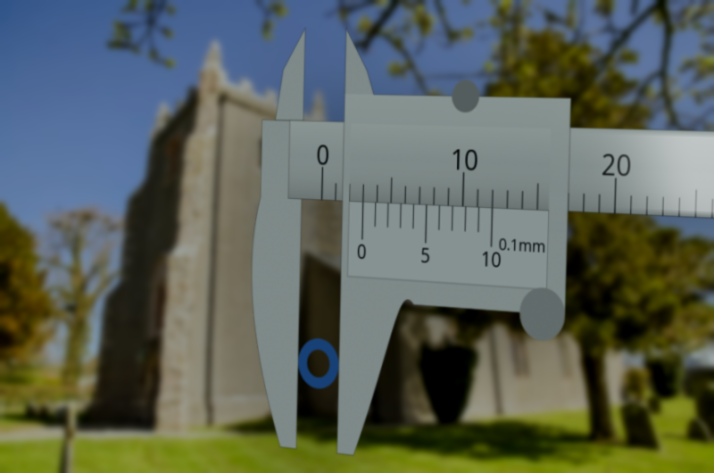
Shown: 3.0; mm
